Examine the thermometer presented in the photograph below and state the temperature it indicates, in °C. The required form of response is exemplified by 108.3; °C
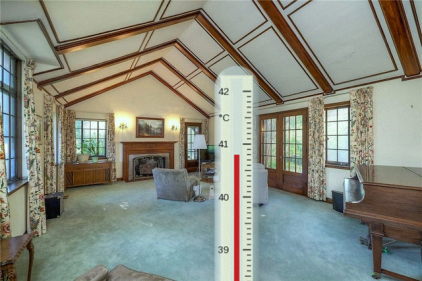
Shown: 40.8; °C
